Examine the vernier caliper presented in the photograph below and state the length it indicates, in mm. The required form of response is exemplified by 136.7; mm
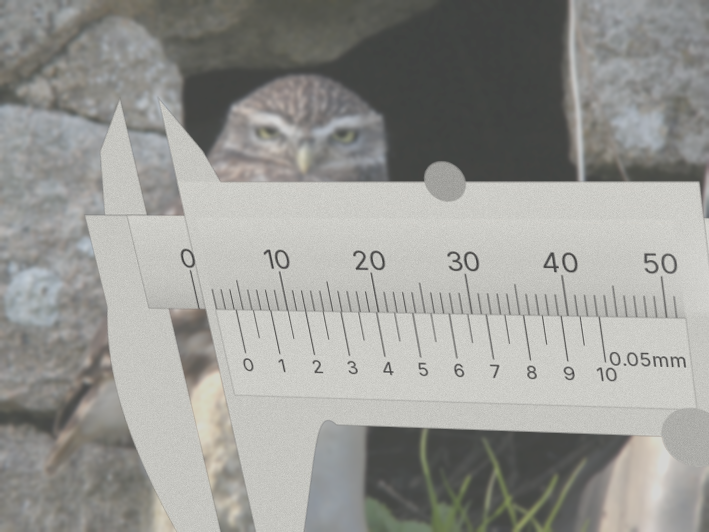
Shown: 4.2; mm
